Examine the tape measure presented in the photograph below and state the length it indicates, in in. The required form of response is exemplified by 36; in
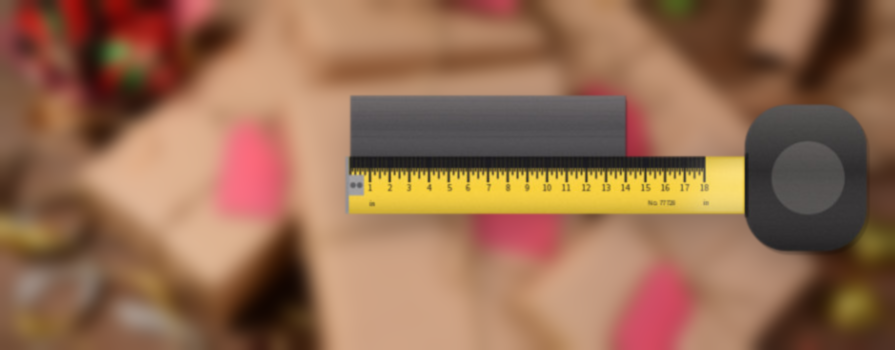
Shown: 14; in
